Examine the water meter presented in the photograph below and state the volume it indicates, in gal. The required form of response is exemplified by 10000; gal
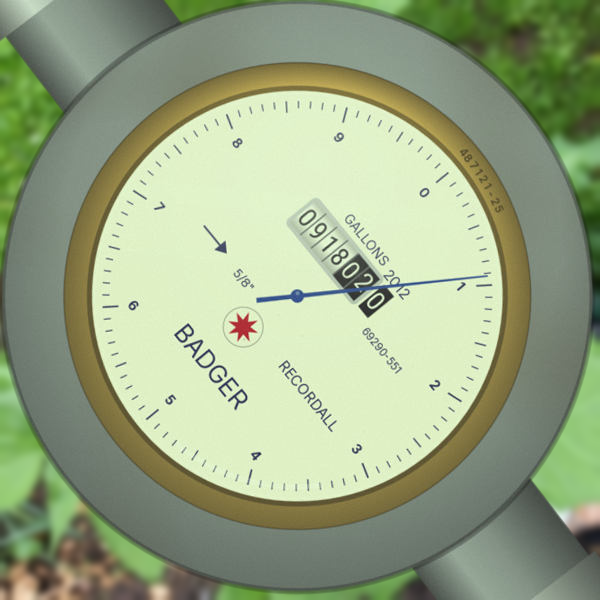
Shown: 918020.9; gal
